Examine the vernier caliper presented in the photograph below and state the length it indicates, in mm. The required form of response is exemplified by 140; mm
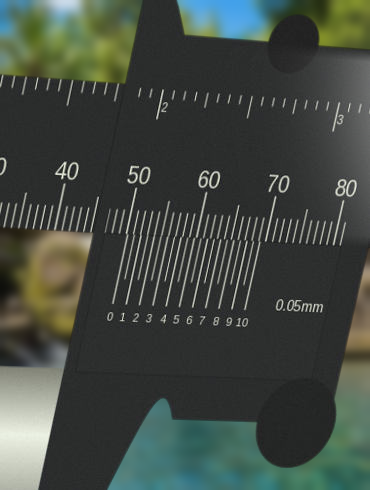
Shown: 50.2; mm
